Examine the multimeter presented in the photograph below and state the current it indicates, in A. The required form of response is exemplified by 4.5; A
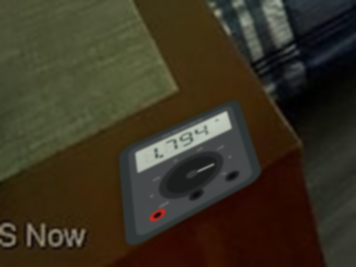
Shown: 1.794; A
